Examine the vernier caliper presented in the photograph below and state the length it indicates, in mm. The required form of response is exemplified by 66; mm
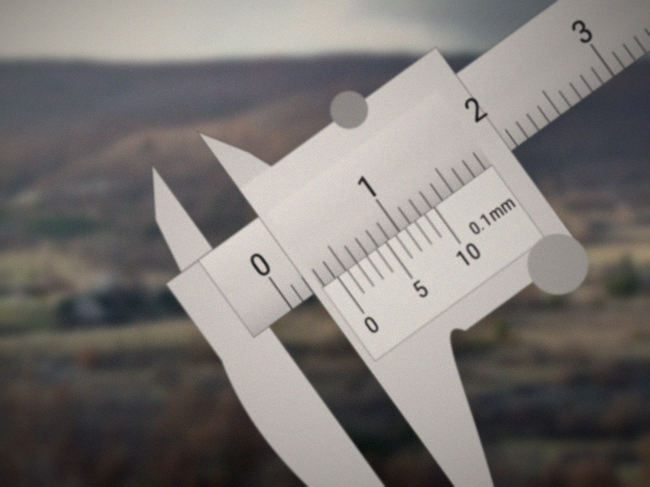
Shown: 4.2; mm
